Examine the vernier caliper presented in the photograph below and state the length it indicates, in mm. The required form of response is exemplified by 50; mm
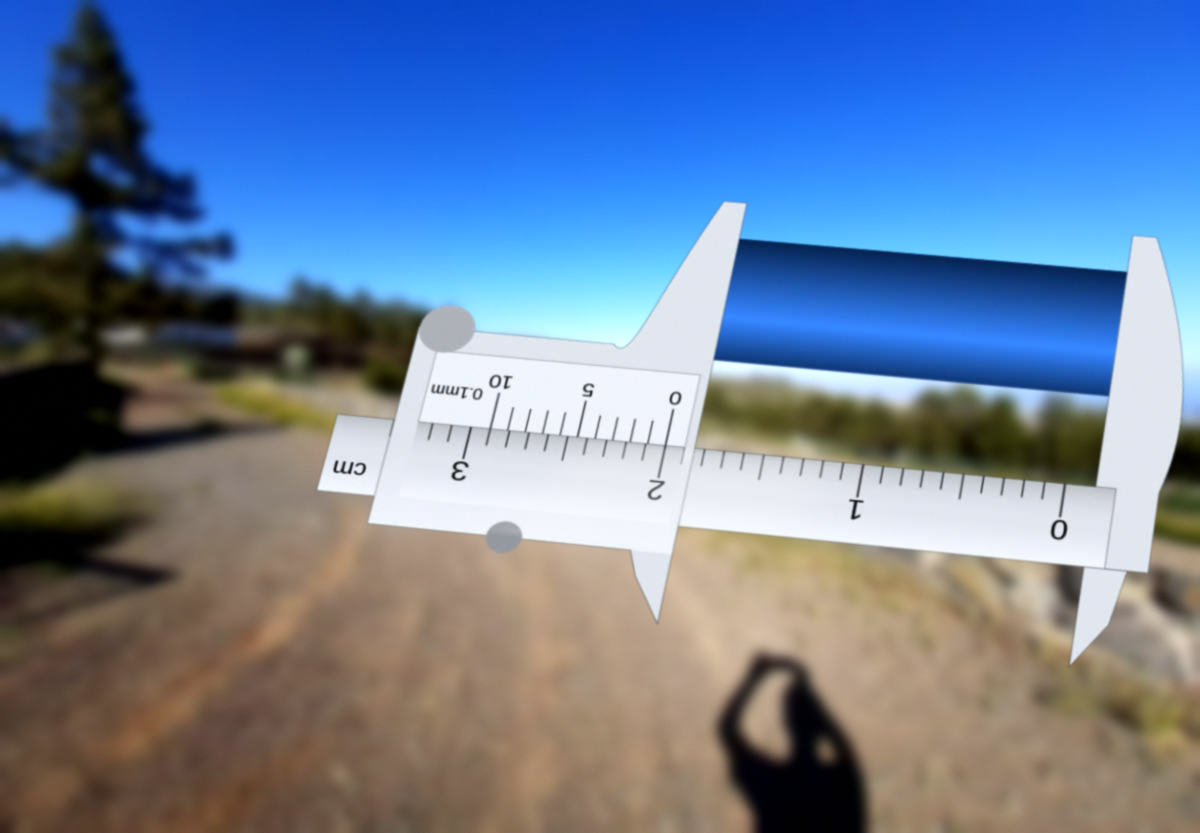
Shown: 20.0; mm
